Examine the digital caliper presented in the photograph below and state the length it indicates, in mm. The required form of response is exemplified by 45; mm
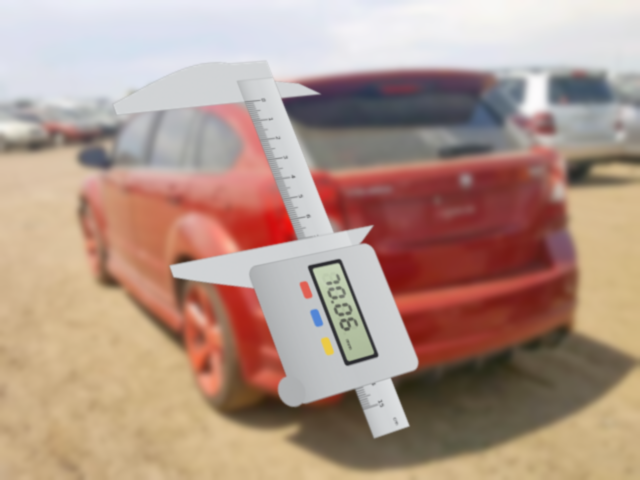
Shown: 70.06; mm
